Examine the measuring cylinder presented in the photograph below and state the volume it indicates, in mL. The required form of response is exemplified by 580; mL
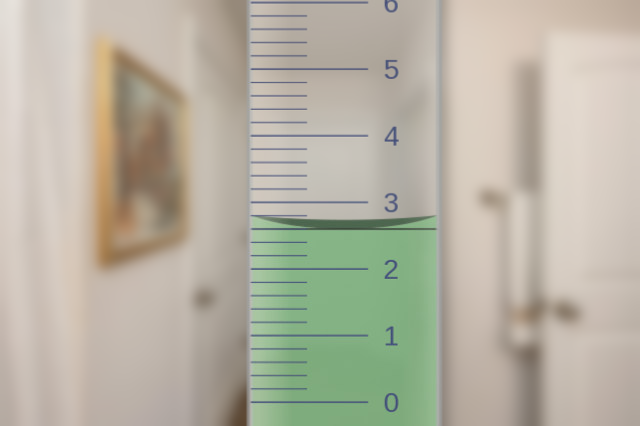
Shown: 2.6; mL
